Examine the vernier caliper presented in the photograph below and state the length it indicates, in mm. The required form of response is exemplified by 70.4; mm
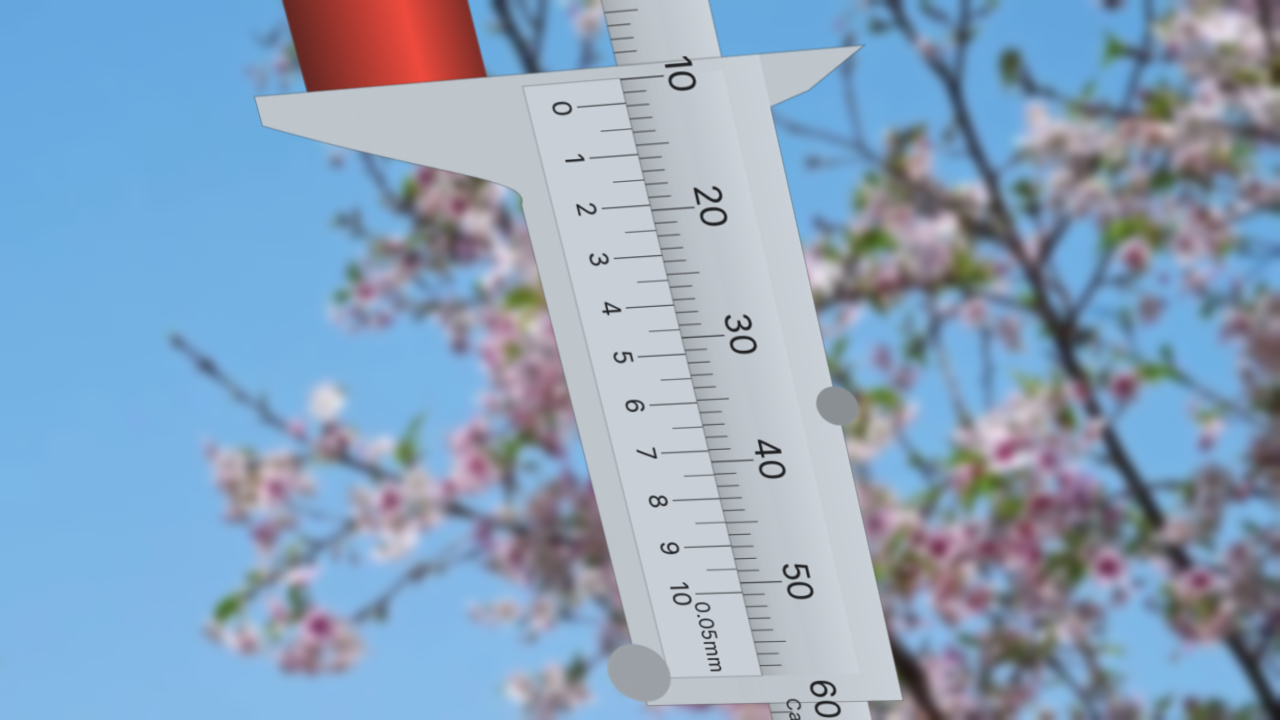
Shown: 11.8; mm
